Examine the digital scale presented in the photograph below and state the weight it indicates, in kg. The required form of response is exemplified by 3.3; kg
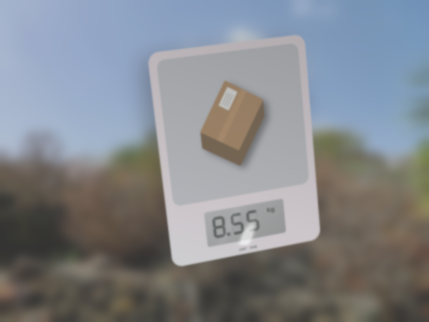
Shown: 8.55; kg
